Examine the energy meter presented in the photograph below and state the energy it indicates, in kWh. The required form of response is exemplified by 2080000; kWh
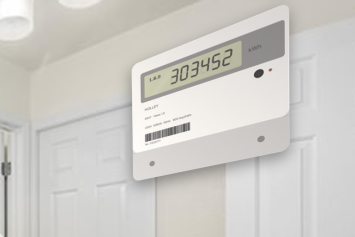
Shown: 303452; kWh
